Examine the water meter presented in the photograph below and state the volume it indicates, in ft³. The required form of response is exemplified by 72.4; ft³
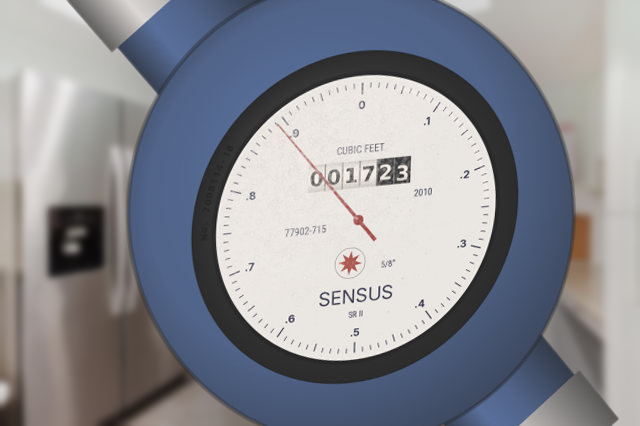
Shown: 1722.89; ft³
